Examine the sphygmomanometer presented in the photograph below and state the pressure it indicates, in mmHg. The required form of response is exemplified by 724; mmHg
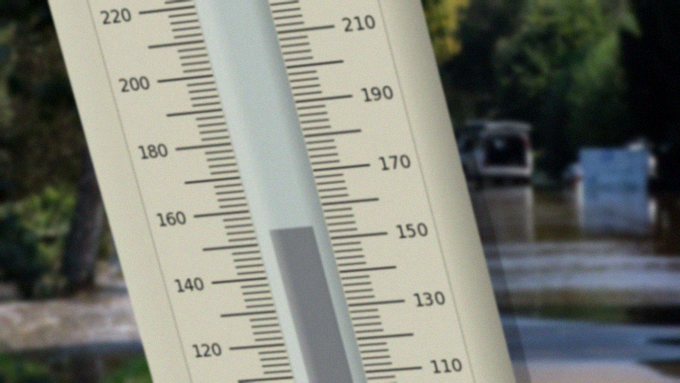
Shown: 154; mmHg
